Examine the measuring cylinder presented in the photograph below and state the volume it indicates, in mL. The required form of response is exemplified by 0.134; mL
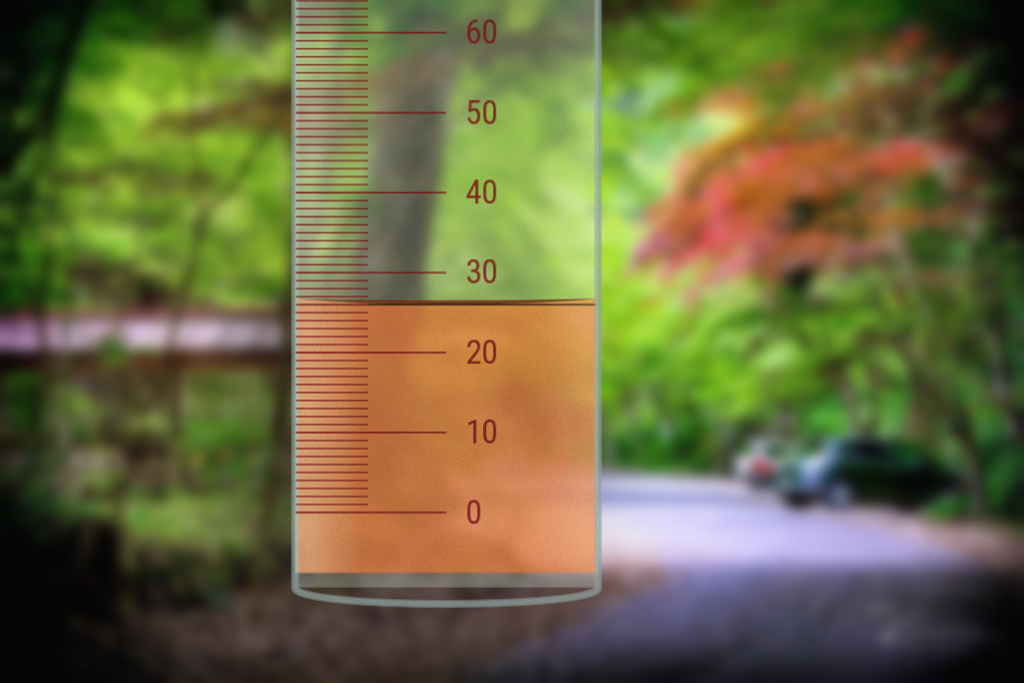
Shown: 26; mL
